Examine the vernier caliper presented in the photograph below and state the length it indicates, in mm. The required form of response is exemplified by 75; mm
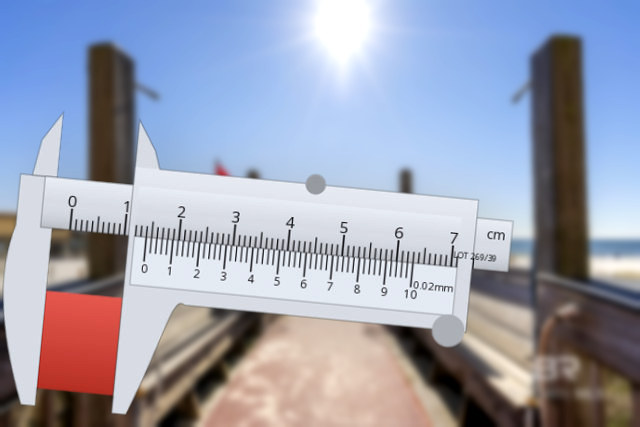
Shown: 14.0; mm
